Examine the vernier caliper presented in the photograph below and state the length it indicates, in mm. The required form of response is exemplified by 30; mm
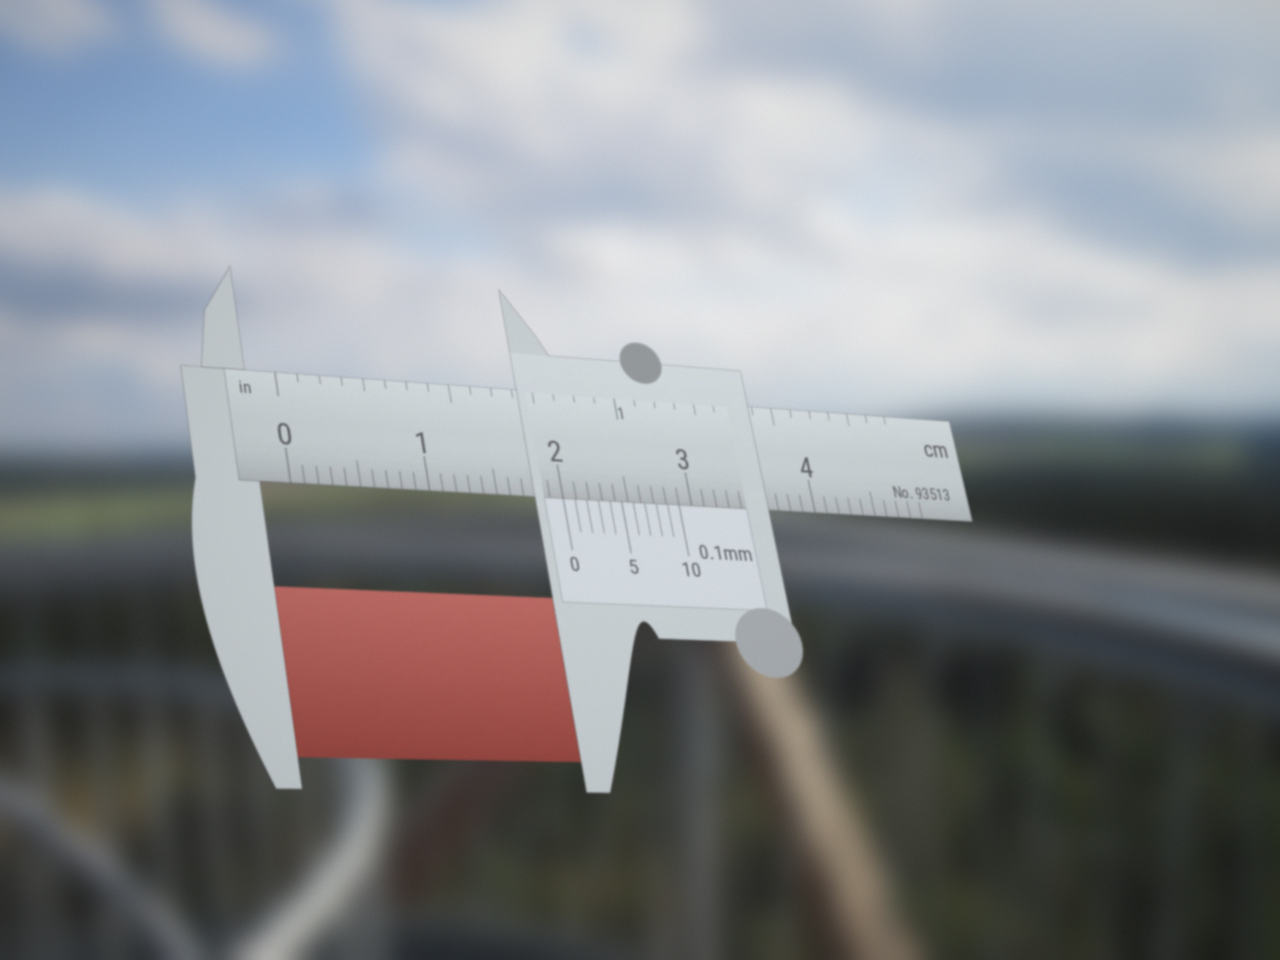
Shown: 20.0; mm
